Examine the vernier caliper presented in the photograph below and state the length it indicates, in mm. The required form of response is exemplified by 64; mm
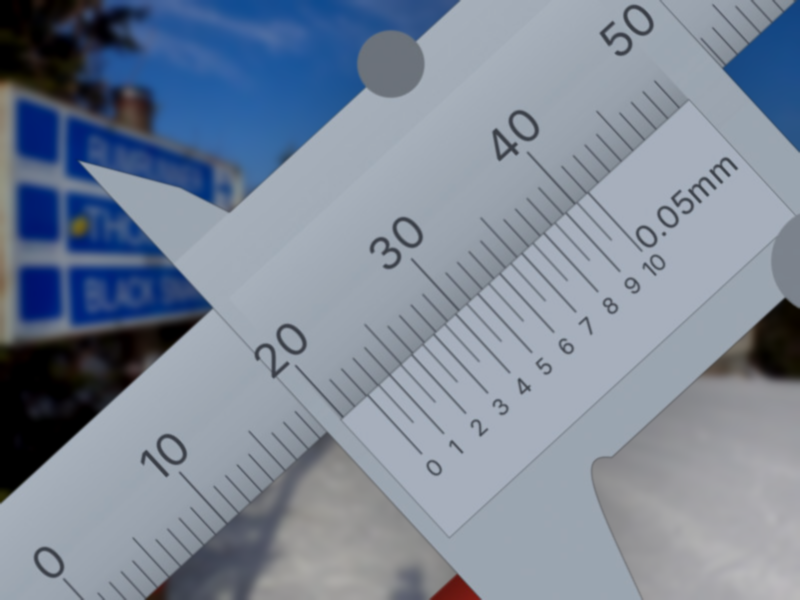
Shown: 22.1; mm
